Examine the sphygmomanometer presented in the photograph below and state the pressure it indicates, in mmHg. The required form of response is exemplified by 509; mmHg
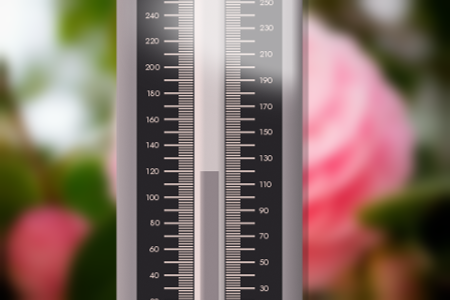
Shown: 120; mmHg
